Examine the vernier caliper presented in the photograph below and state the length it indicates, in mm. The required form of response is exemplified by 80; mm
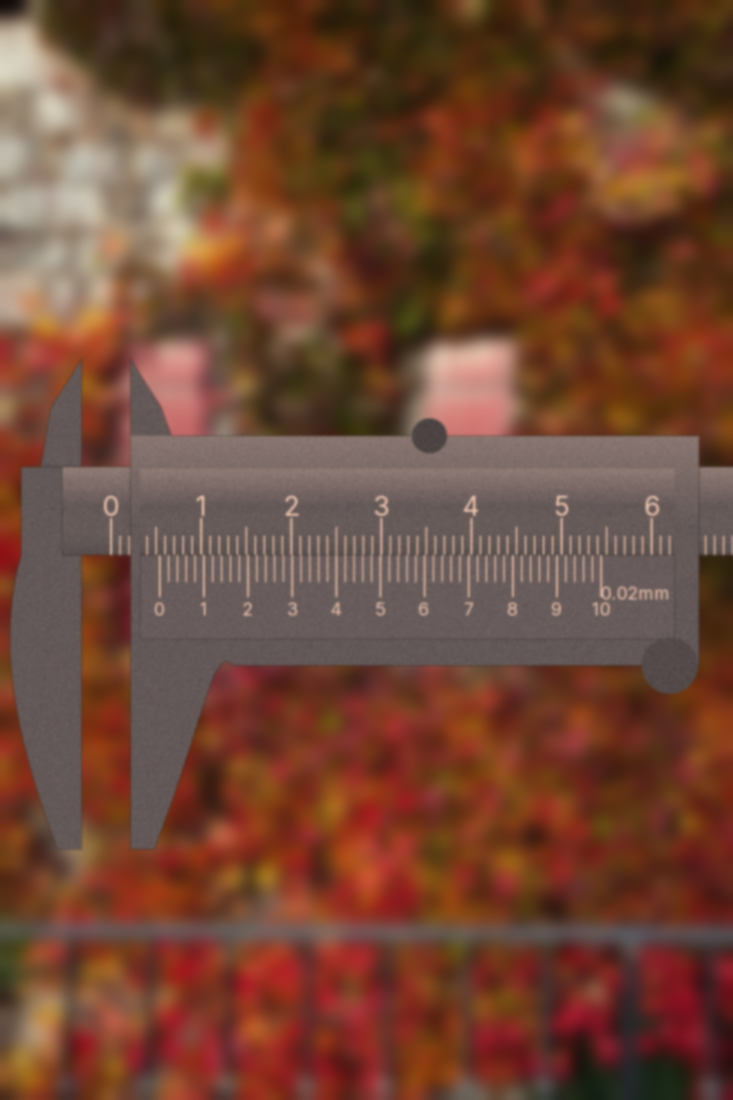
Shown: 5.4; mm
